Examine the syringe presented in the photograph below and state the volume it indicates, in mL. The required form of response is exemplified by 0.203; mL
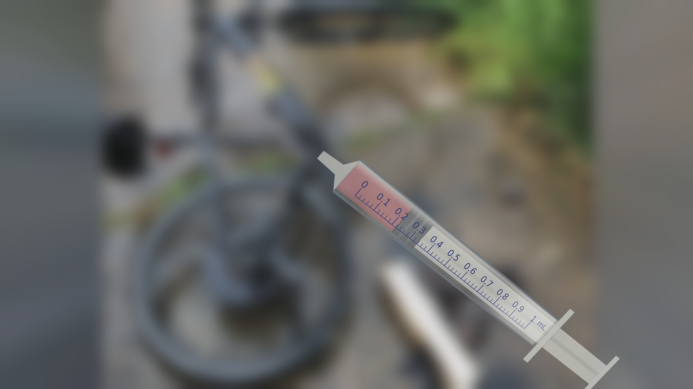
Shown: 0.22; mL
